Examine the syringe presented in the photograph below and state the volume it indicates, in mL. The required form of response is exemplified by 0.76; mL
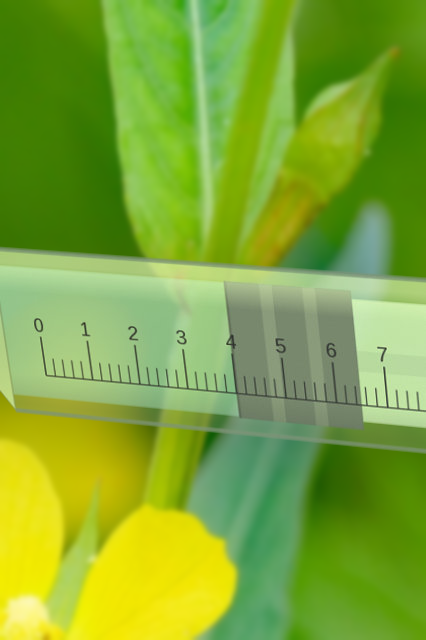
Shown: 4; mL
